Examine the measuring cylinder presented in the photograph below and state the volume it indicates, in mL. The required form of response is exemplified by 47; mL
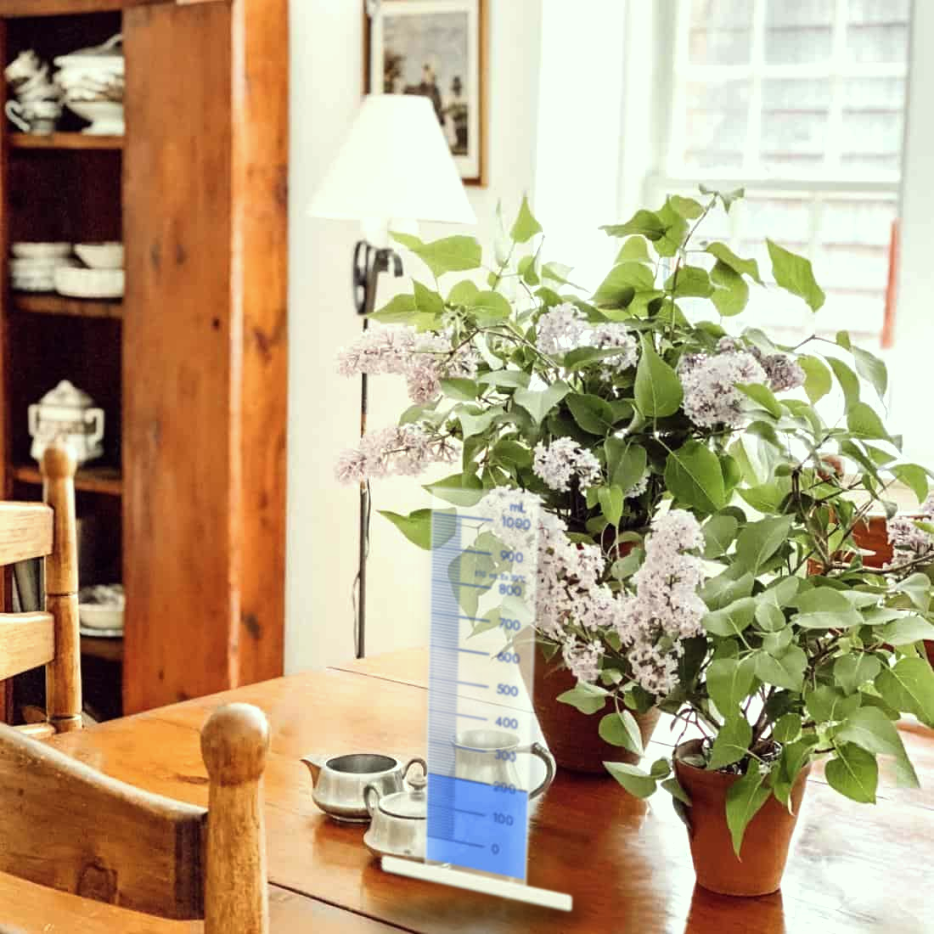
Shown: 200; mL
